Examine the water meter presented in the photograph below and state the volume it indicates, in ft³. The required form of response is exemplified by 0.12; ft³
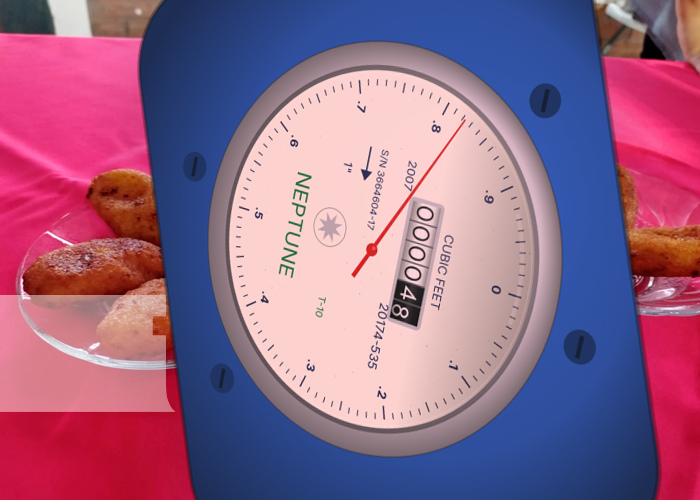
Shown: 47.82; ft³
